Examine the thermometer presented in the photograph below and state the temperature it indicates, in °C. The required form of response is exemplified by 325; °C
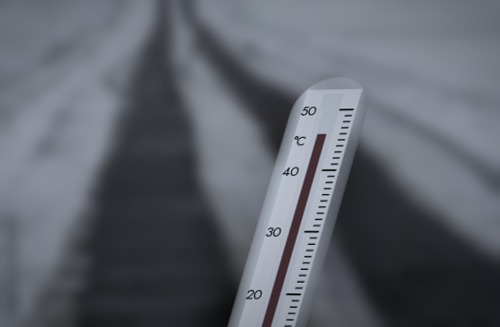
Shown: 46; °C
